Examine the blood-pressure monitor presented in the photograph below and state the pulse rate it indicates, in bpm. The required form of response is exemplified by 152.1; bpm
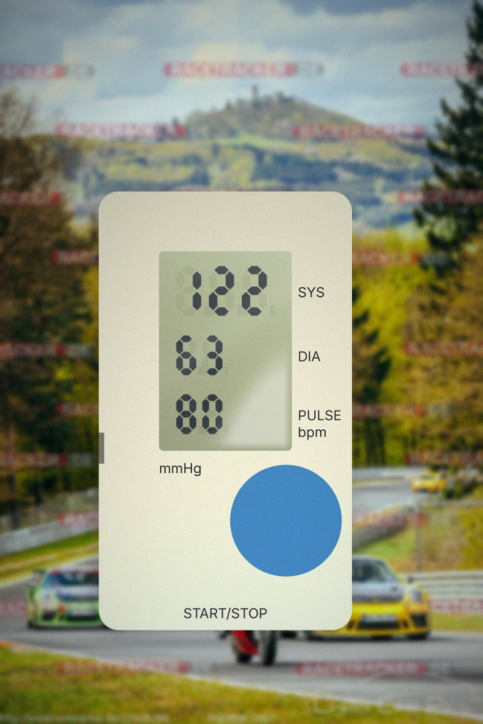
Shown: 80; bpm
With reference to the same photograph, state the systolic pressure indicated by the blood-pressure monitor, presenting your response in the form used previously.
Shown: 122; mmHg
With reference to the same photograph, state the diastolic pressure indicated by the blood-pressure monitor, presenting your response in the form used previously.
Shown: 63; mmHg
